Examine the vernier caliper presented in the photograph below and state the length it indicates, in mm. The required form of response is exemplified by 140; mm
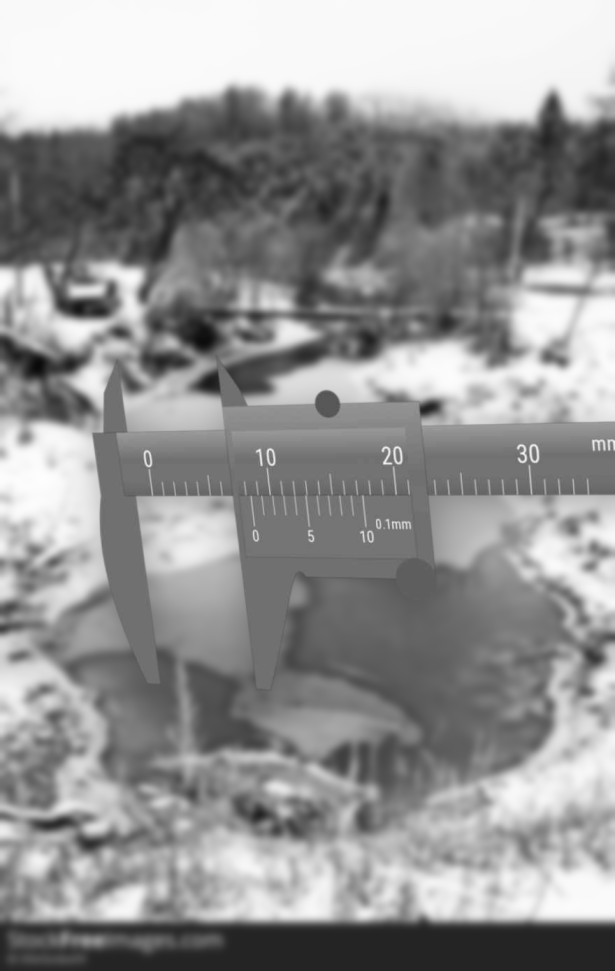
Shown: 8.4; mm
